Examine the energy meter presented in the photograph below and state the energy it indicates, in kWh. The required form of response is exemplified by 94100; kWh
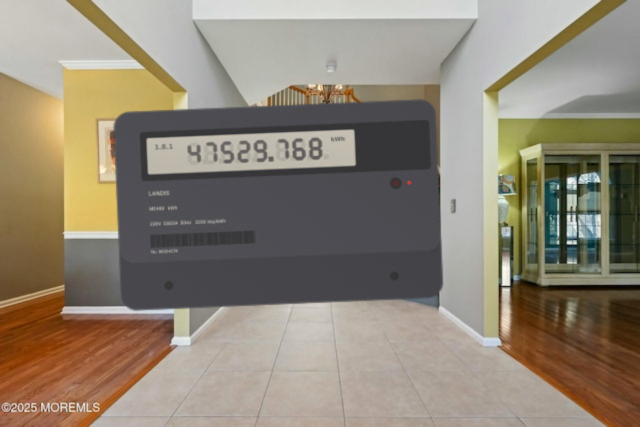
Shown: 47529.768; kWh
